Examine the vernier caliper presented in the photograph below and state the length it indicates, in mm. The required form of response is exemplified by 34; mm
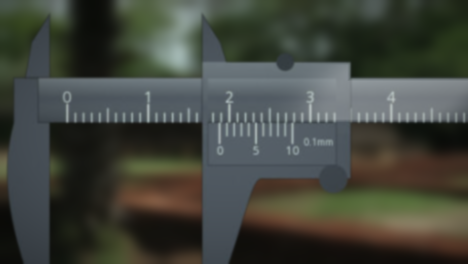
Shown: 18.8; mm
